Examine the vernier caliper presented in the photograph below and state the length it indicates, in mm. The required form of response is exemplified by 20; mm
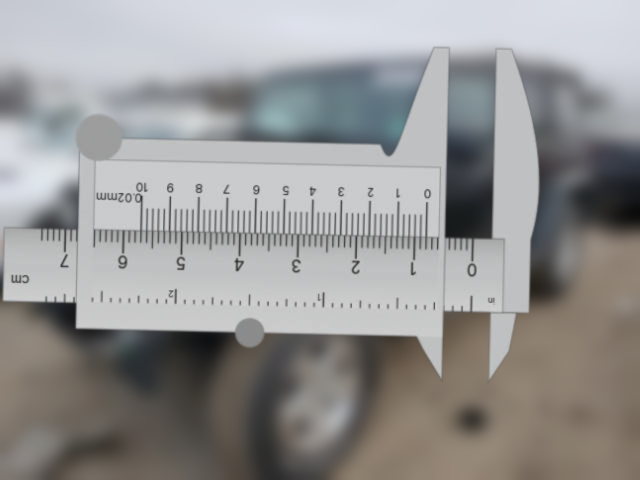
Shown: 8.0; mm
